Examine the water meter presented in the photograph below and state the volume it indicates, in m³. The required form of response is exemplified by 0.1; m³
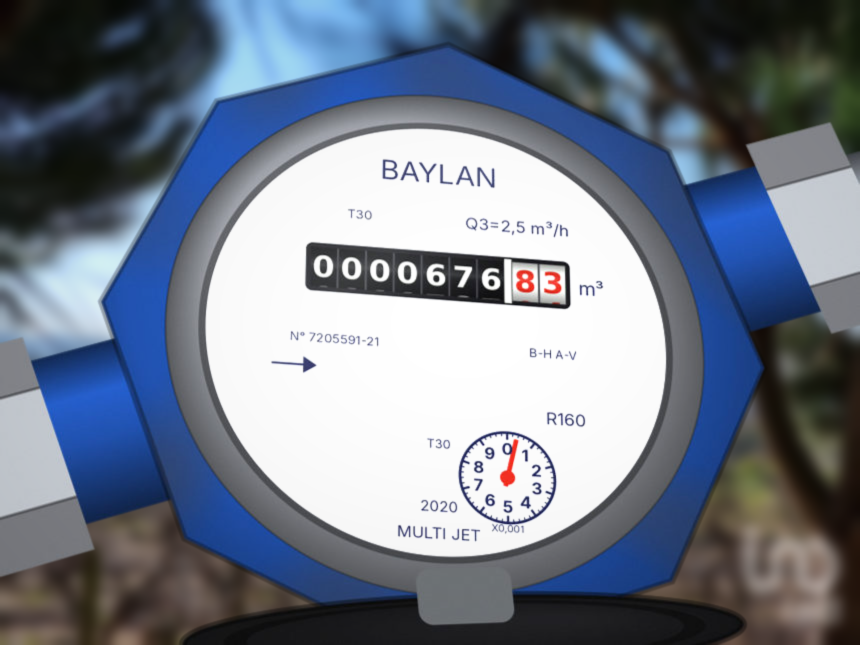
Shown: 676.830; m³
